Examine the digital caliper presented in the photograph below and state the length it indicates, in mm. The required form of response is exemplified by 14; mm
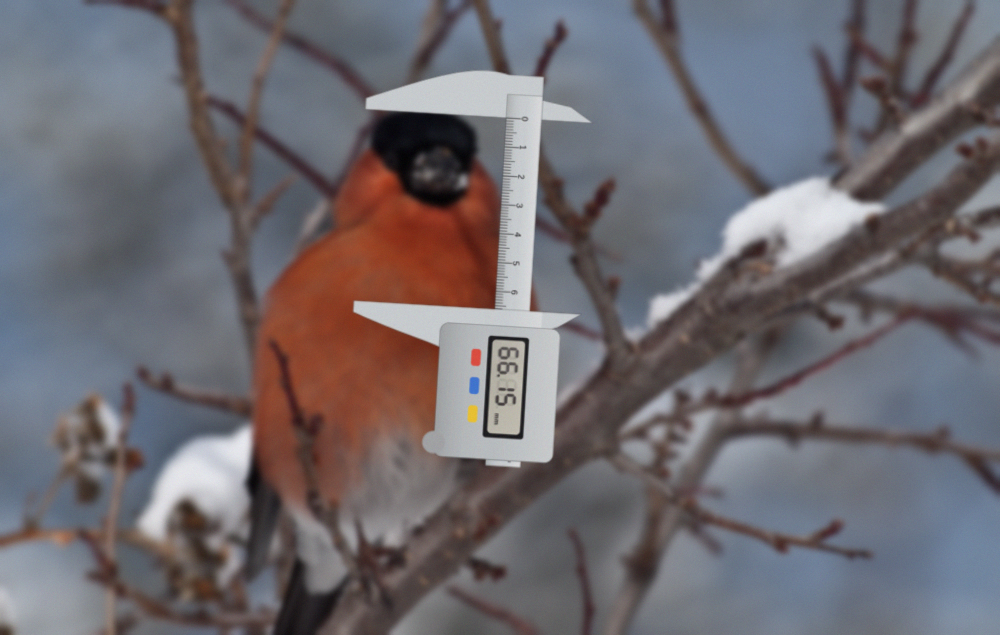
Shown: 66.15; mm
